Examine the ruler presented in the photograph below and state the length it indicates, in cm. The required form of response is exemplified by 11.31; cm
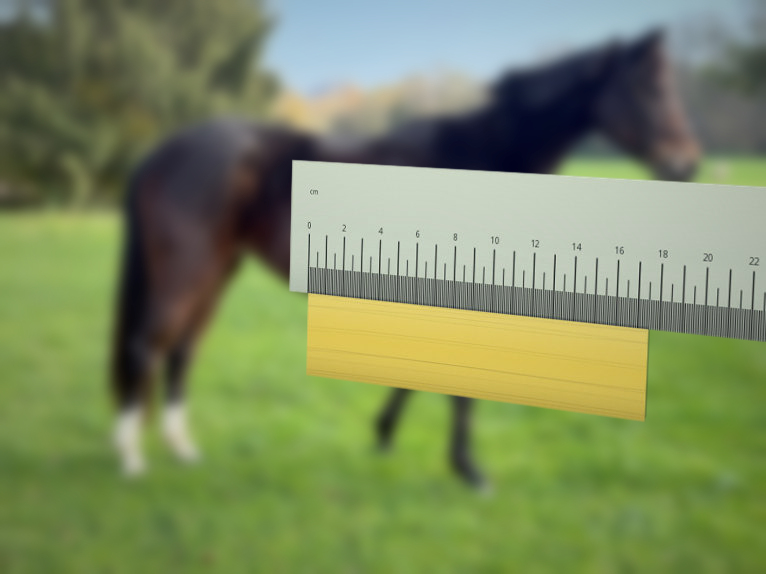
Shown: 17.5; cm
